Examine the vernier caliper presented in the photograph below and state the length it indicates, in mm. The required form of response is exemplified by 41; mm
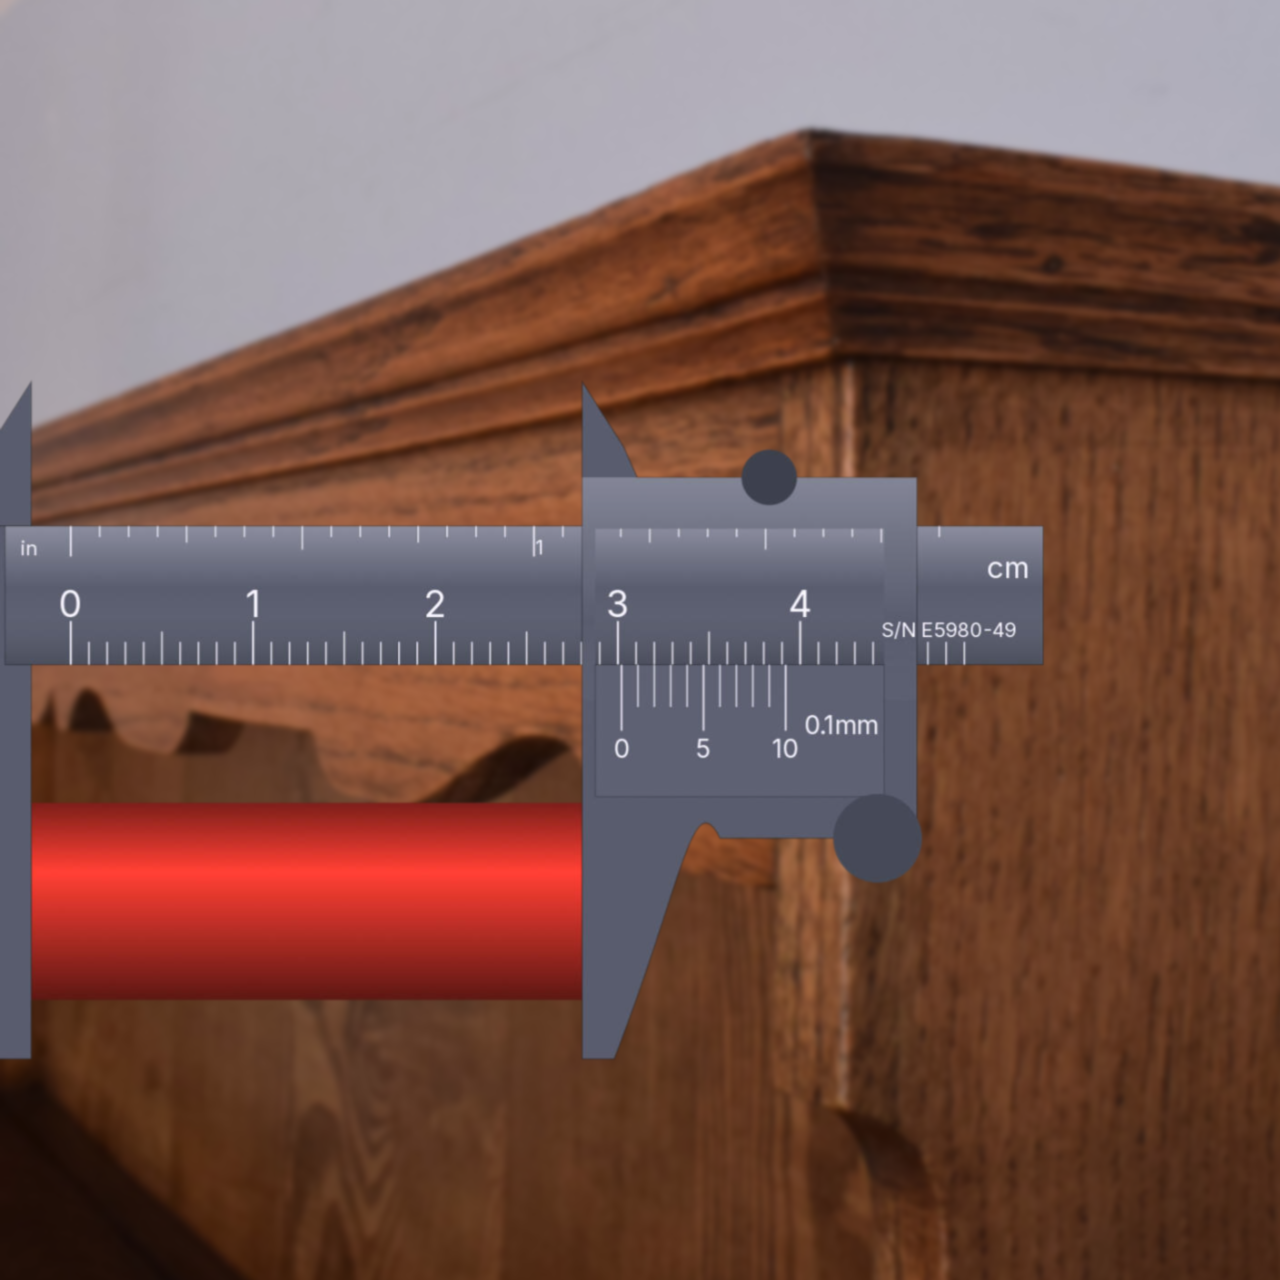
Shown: 30.2; mm
